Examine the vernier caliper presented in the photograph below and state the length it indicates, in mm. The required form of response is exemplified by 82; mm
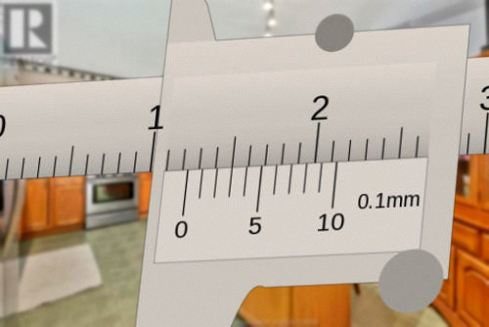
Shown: 12.3; mm
